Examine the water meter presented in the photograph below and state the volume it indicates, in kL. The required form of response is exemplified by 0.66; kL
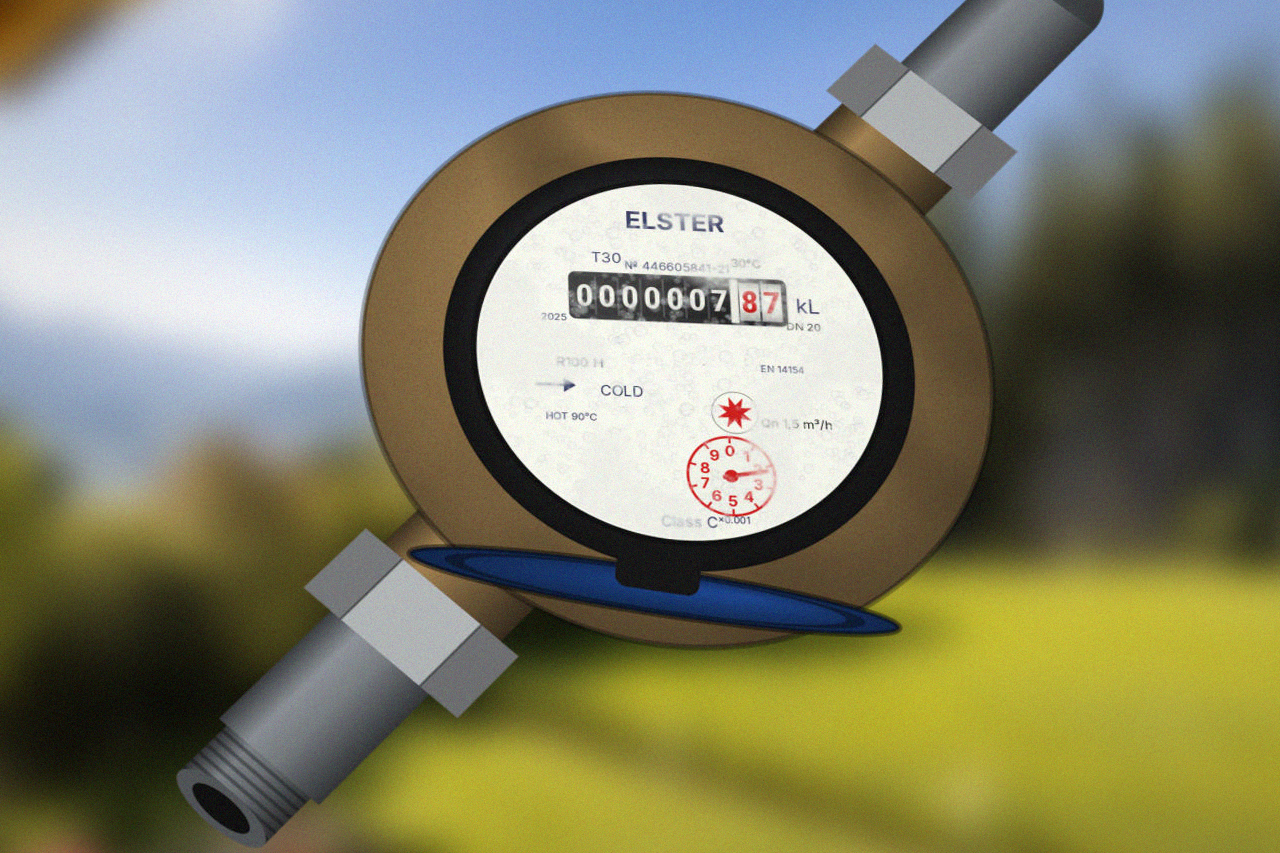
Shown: 7.872; kL
